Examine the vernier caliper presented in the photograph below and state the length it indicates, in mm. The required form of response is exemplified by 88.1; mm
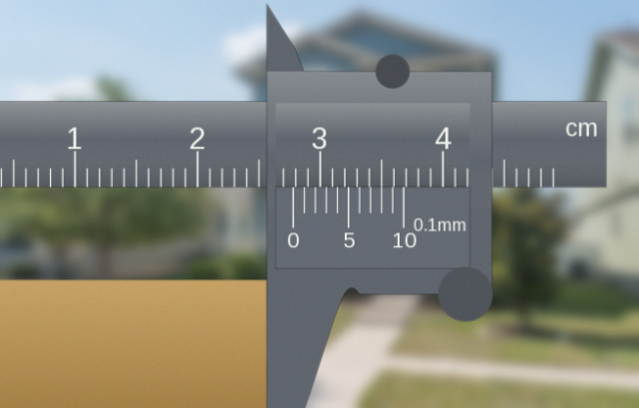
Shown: 27.8; mm
